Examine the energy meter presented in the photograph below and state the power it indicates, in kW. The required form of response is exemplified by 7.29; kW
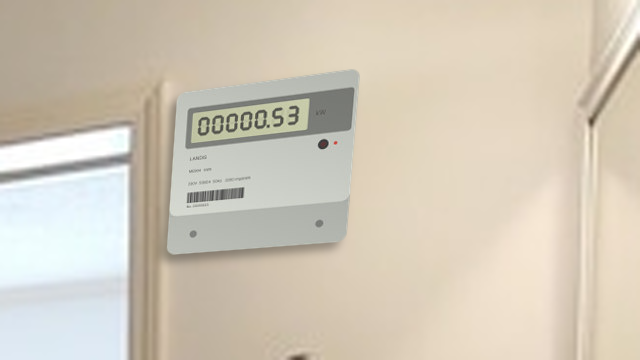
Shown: 0.53; kW
